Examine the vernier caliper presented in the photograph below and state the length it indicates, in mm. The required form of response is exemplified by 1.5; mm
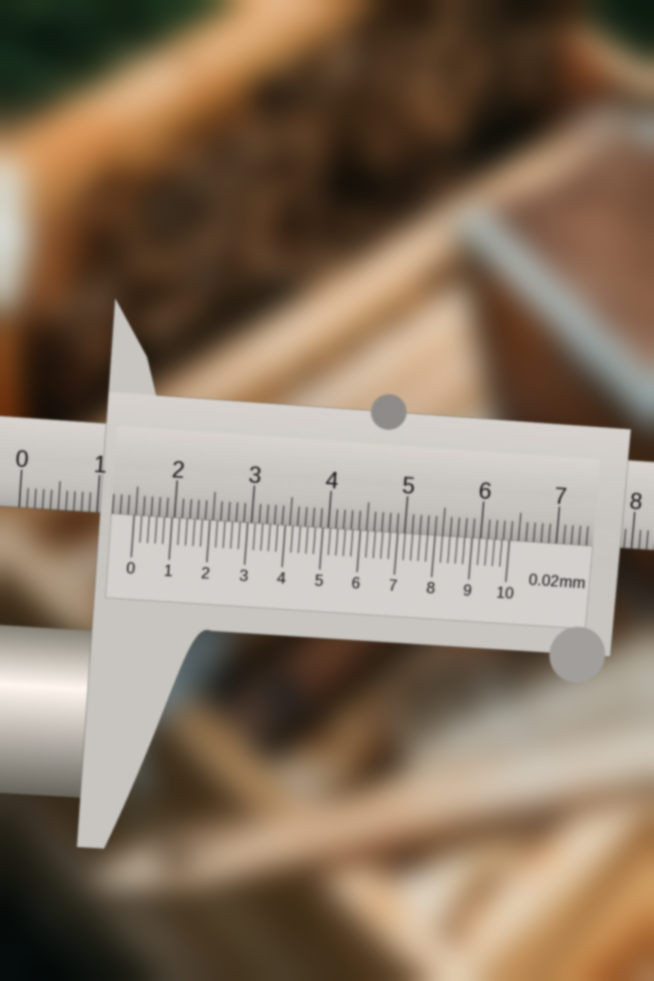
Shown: 14.8; mm
